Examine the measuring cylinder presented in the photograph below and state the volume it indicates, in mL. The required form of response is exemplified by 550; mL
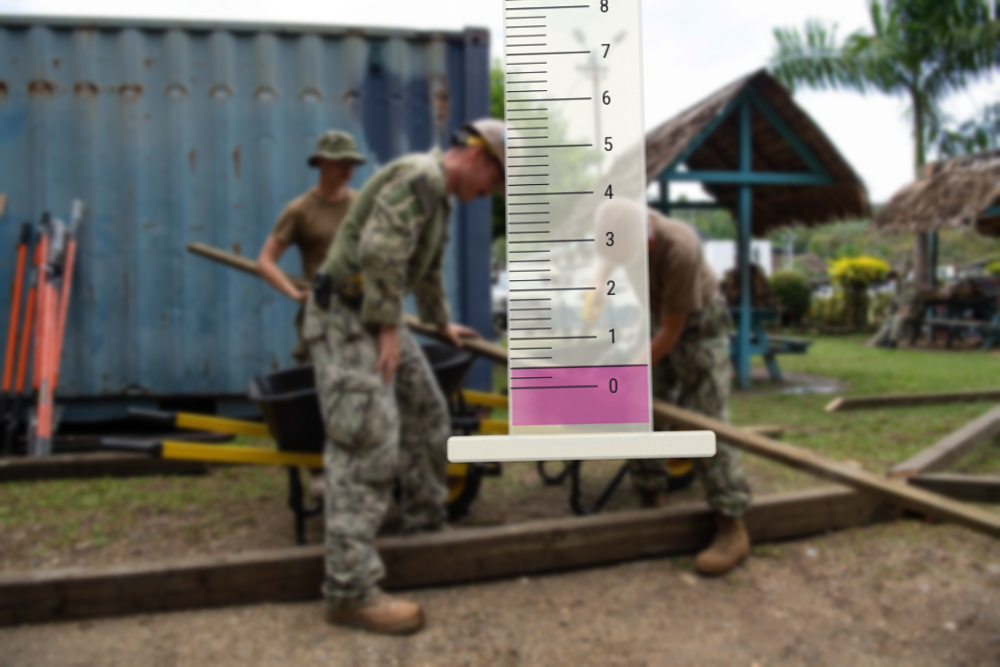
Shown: 0.4; mL
